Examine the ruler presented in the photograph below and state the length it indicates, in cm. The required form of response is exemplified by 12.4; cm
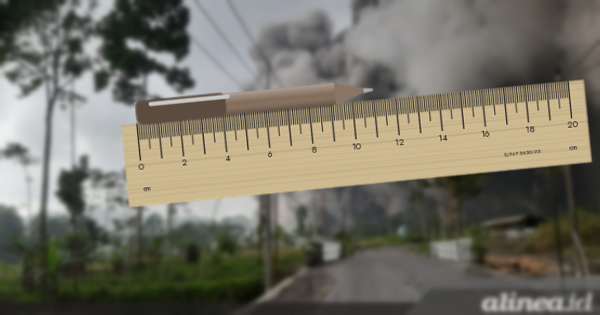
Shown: 11; cm
